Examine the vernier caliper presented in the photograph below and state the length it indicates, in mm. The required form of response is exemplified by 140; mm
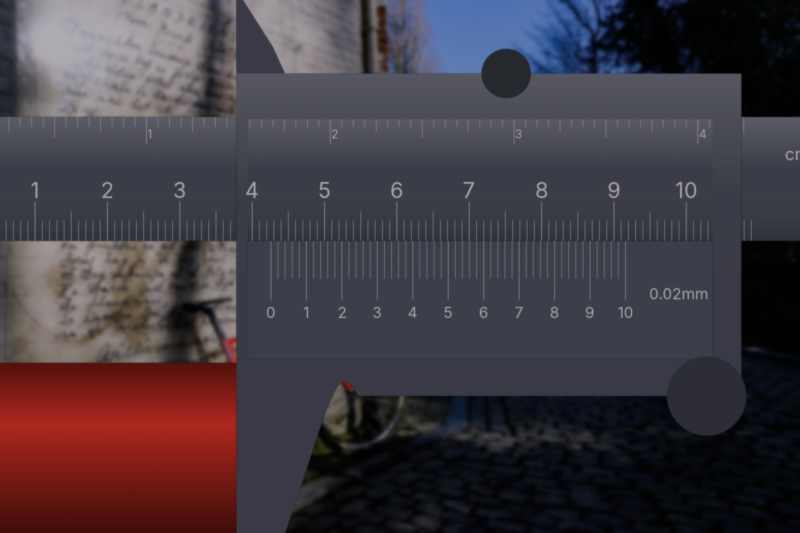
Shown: 42.6; mm
